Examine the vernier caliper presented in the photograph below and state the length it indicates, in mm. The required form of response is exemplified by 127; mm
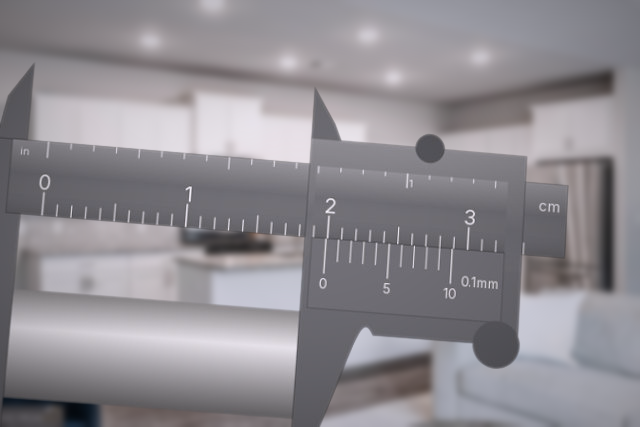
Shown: 19.9; mm
